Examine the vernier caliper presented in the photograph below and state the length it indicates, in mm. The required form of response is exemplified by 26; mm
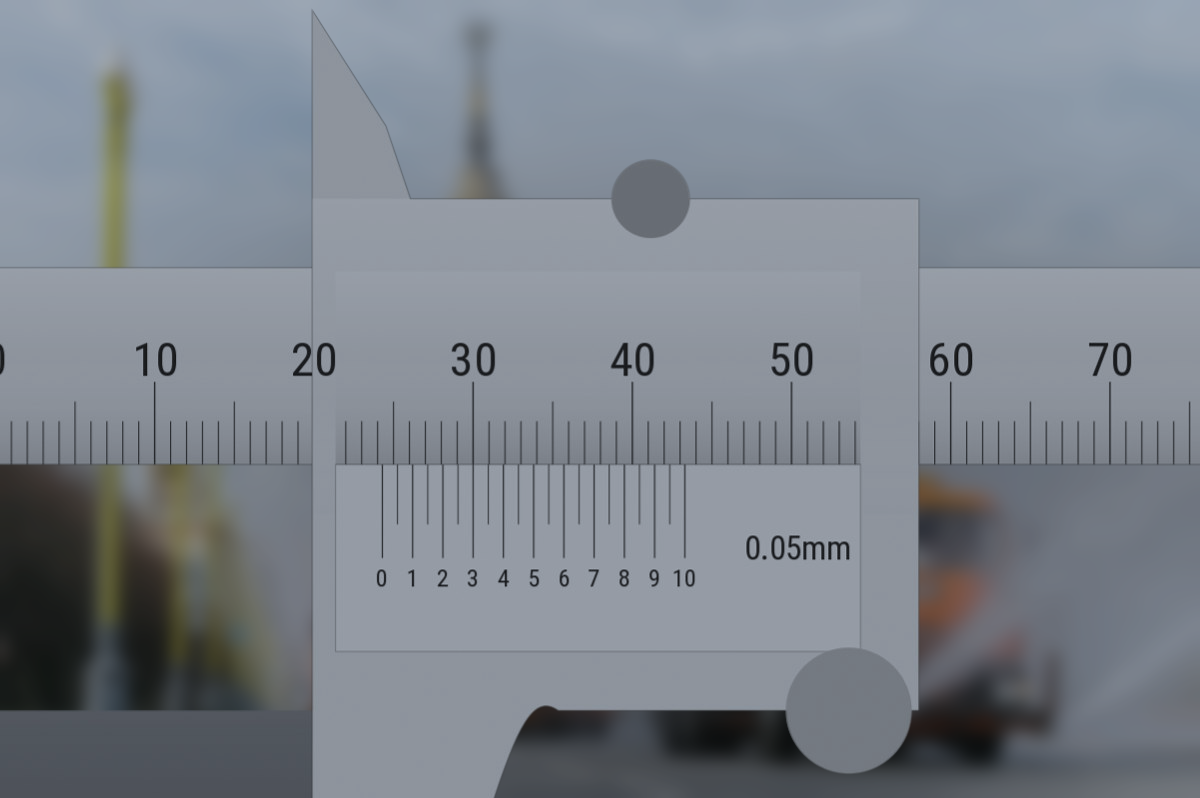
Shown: 24.3; mm
